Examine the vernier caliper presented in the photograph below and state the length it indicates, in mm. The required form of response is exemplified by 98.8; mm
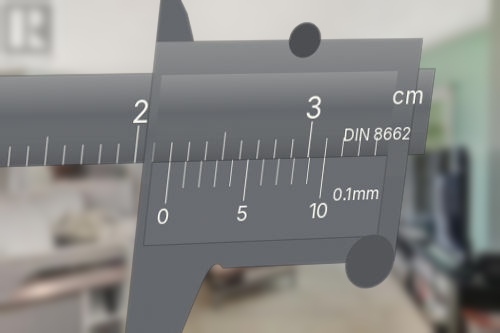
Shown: 22.0; mm
